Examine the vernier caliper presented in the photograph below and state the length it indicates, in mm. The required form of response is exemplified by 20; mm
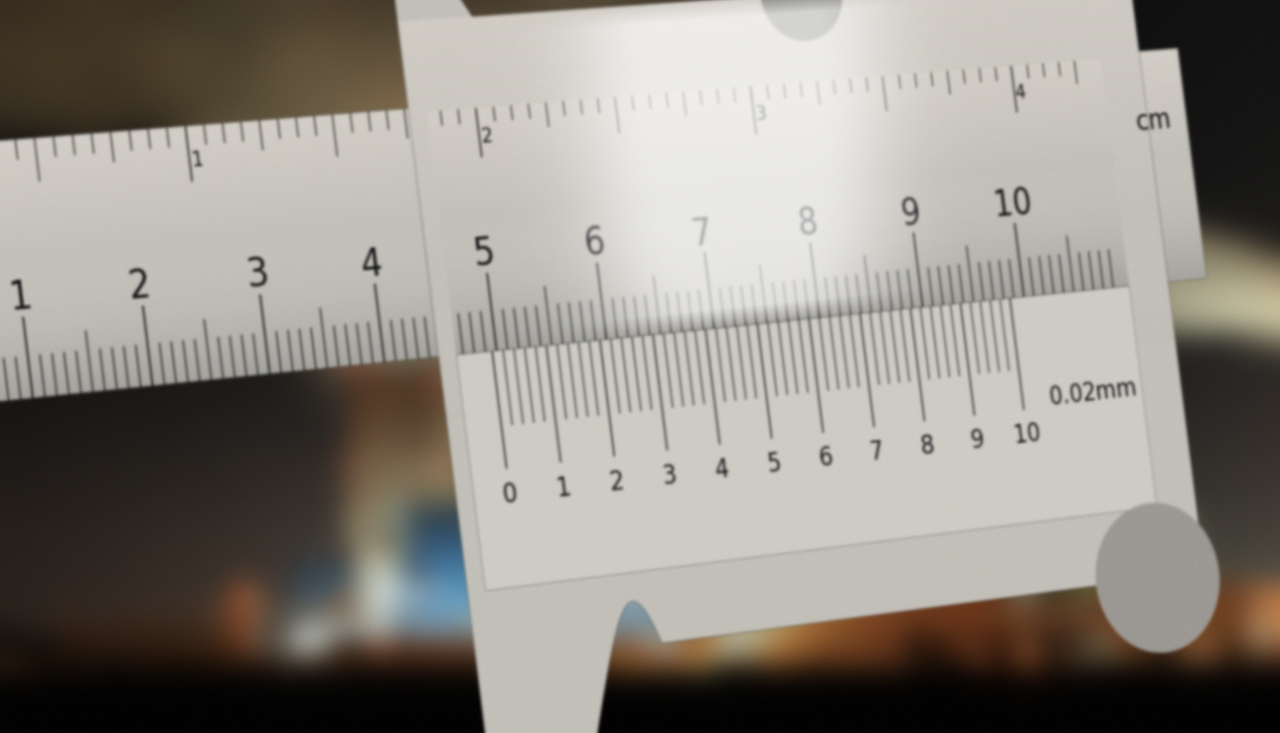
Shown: 49.6; mm
